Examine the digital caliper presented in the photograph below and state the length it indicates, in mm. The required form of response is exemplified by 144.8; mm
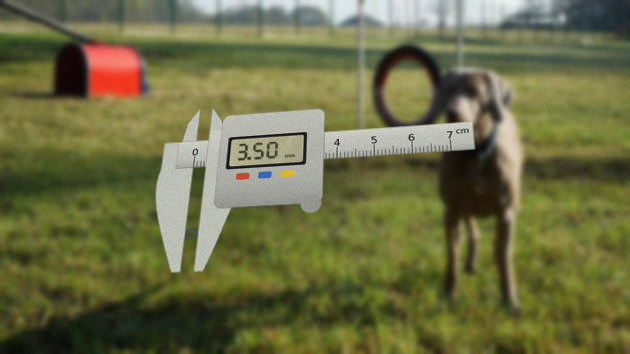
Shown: 3.50; mm
